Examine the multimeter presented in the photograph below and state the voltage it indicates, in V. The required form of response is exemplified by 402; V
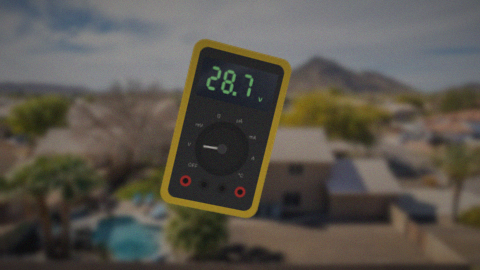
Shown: 28.7; V
